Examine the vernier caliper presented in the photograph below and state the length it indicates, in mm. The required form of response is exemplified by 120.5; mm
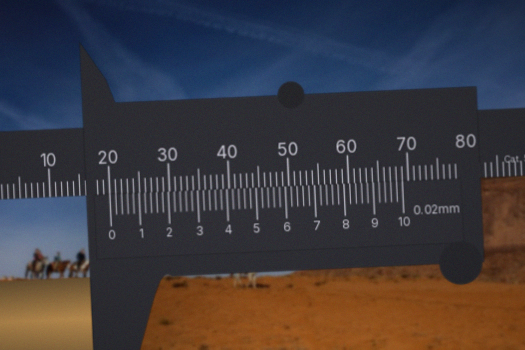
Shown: 20.0; mm
